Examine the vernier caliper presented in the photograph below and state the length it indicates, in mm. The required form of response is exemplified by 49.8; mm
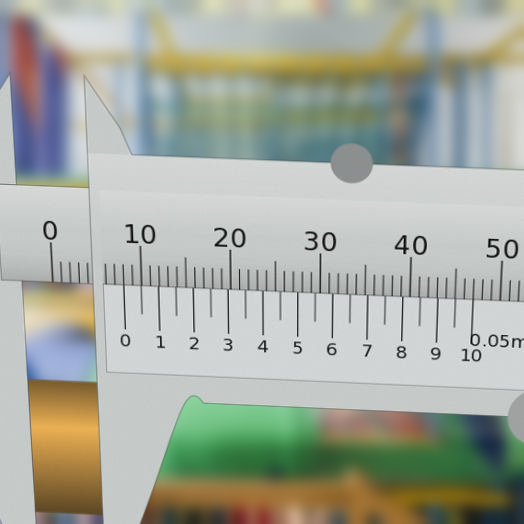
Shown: 8.0; mm
